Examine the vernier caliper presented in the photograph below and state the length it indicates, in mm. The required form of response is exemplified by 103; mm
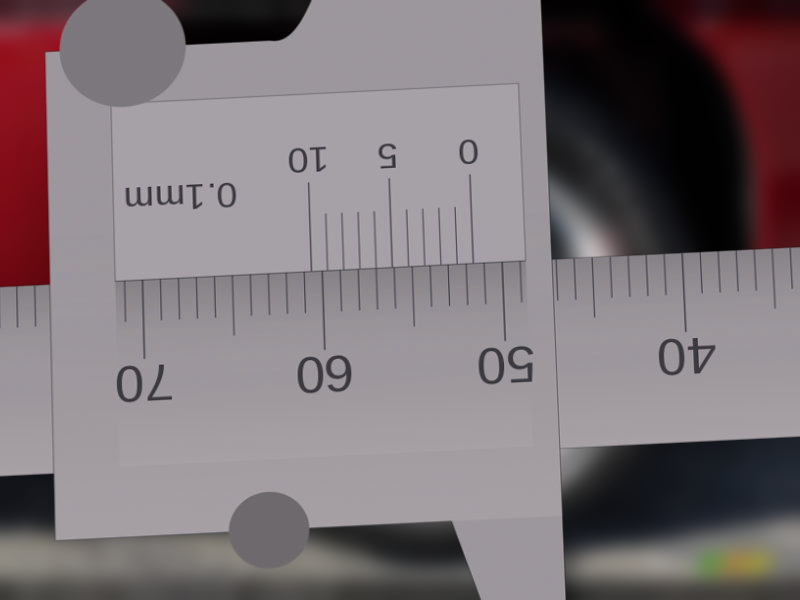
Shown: 51.6; mm
